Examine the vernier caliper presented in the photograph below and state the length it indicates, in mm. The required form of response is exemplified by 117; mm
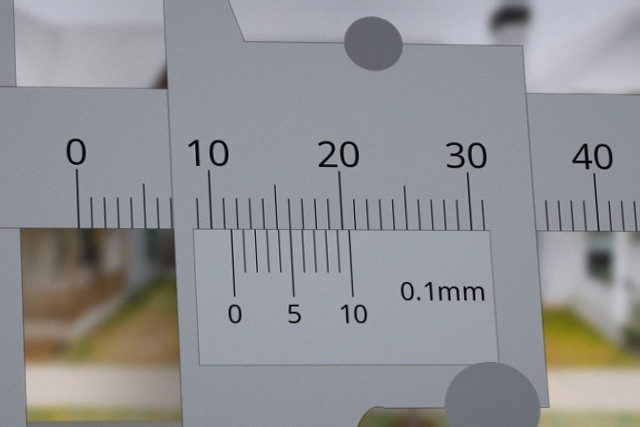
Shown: 11.5; mm
